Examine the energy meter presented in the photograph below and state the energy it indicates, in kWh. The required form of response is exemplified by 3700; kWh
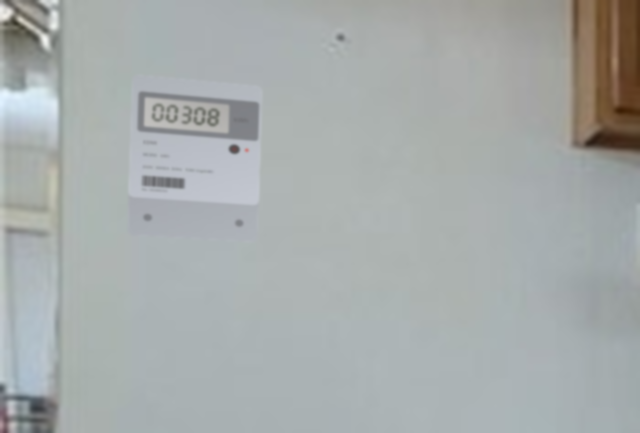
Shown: 308; kWh
